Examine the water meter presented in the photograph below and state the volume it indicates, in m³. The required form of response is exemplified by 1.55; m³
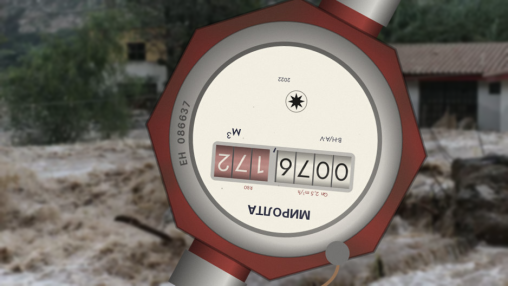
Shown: 76.172; m³
